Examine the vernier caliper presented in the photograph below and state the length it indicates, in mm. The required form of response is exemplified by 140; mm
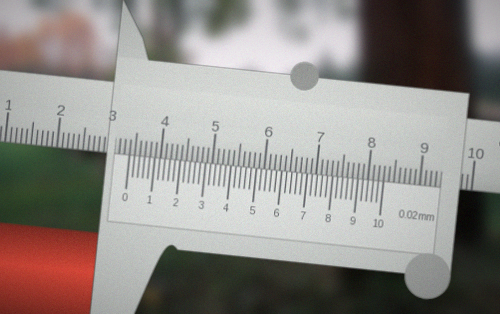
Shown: 34.0; mm
